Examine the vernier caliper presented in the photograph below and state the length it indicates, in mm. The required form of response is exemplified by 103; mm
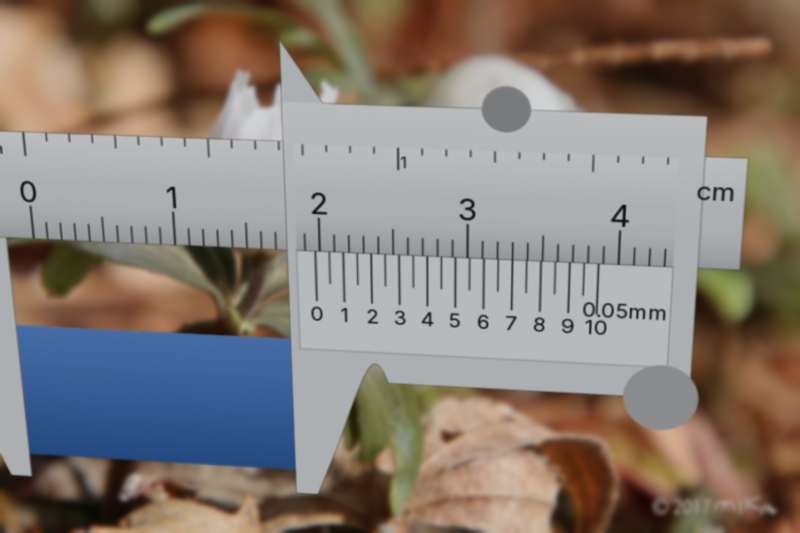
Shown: 19.7; mm
